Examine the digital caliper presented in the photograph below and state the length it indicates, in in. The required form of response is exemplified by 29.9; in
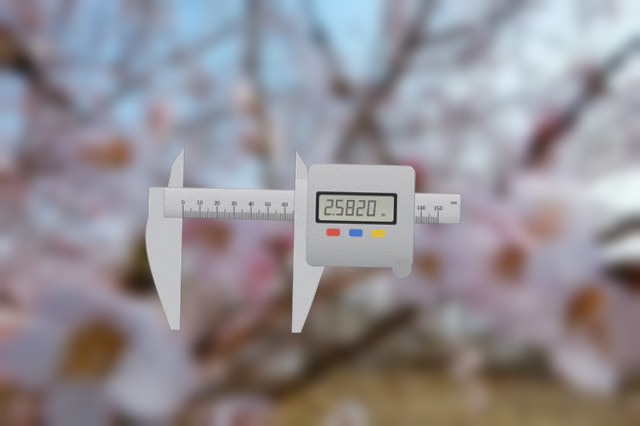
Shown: 2.5820; in
